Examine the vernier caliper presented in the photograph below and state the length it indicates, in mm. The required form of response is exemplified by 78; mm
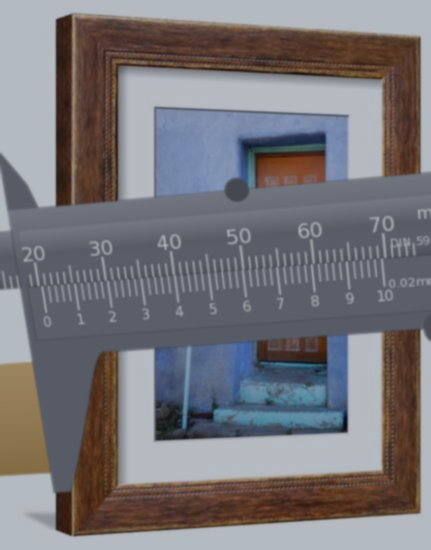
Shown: 20.5; mm
